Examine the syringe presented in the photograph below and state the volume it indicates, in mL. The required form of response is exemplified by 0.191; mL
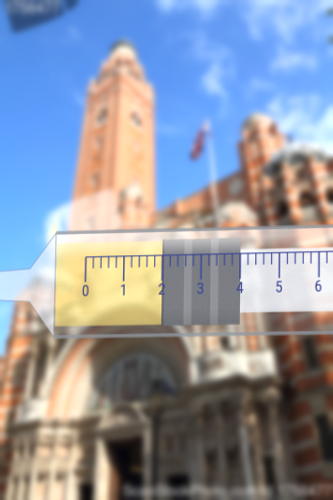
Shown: 2; mL
